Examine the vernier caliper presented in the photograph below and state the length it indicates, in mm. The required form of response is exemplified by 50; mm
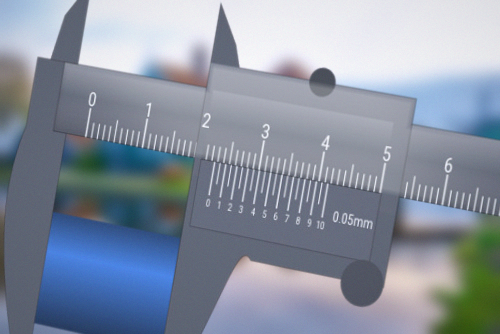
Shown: 22.5; mm
